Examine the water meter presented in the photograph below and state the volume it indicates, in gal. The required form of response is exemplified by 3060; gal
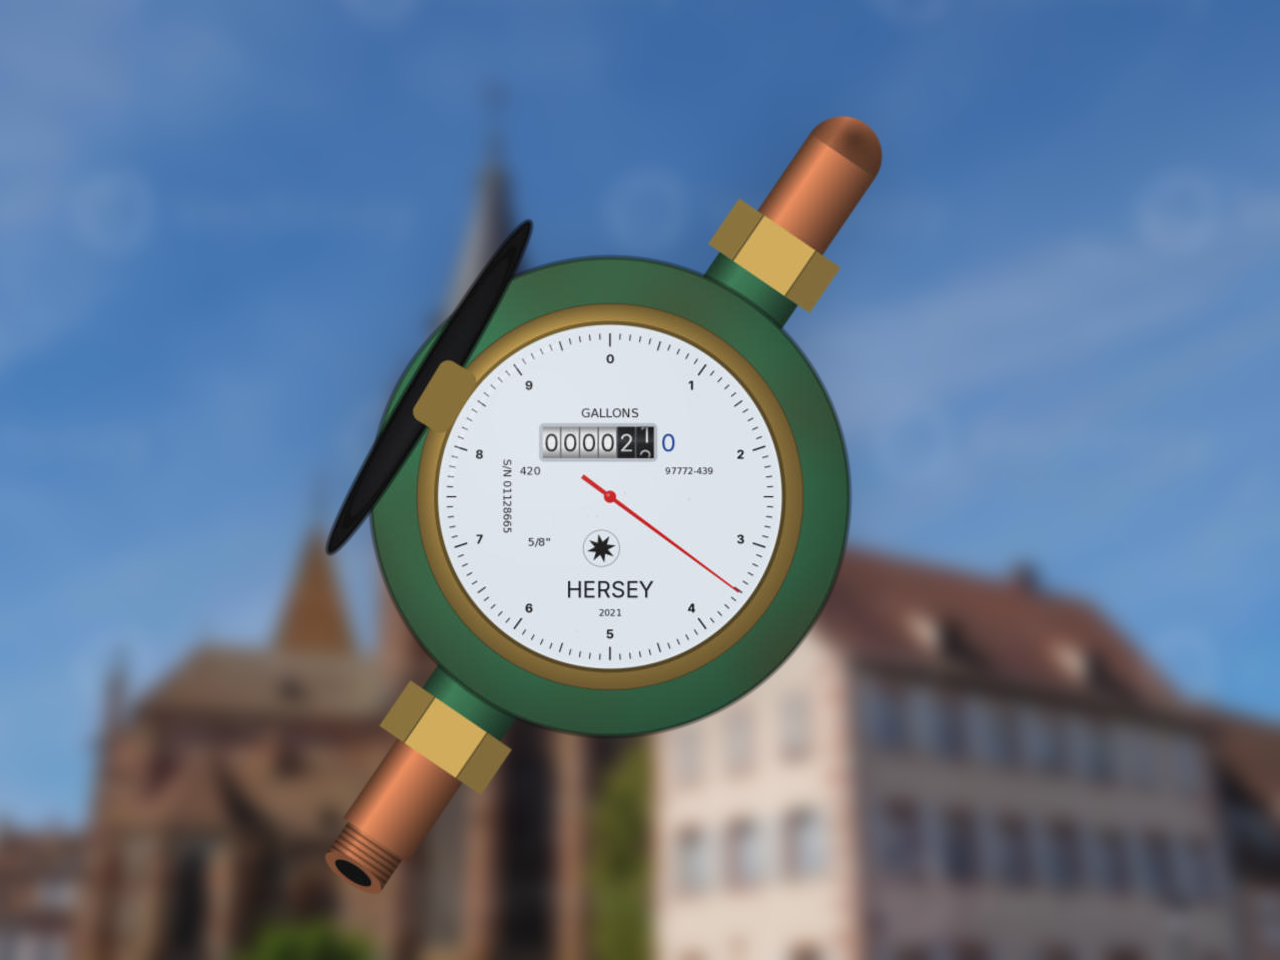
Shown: 213.5; gal
